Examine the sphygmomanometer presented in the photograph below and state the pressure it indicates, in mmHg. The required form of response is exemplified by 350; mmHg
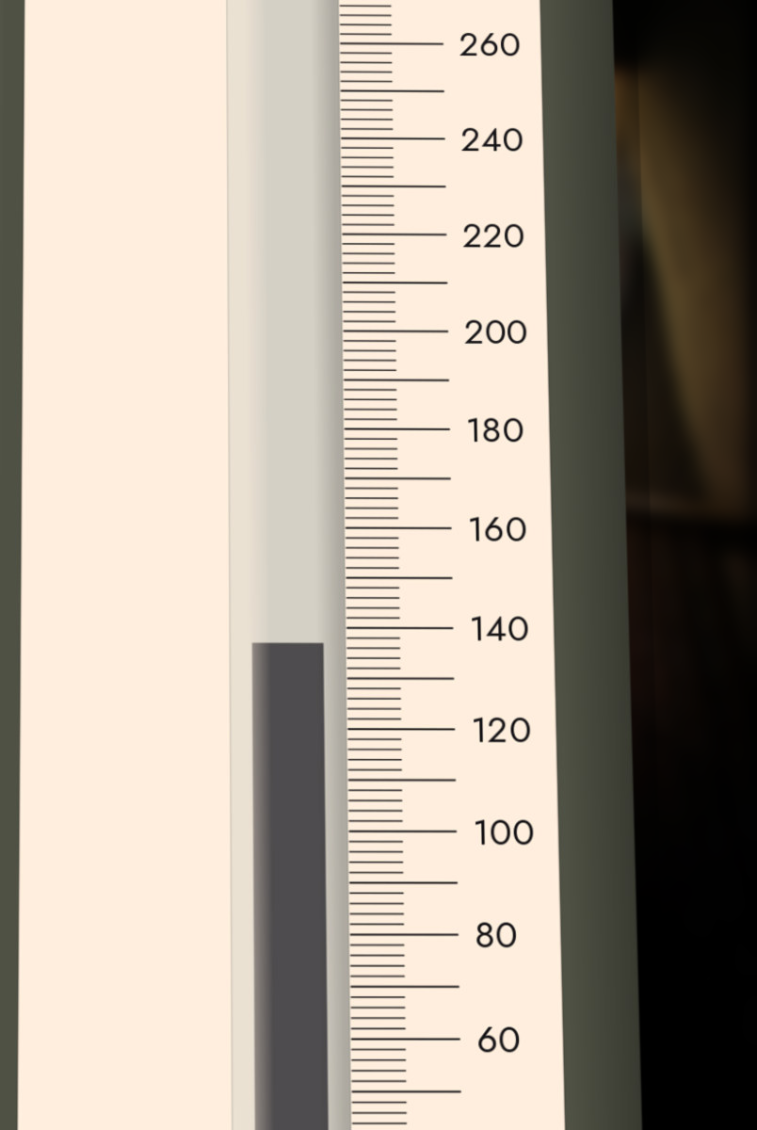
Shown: 137; mmHg
